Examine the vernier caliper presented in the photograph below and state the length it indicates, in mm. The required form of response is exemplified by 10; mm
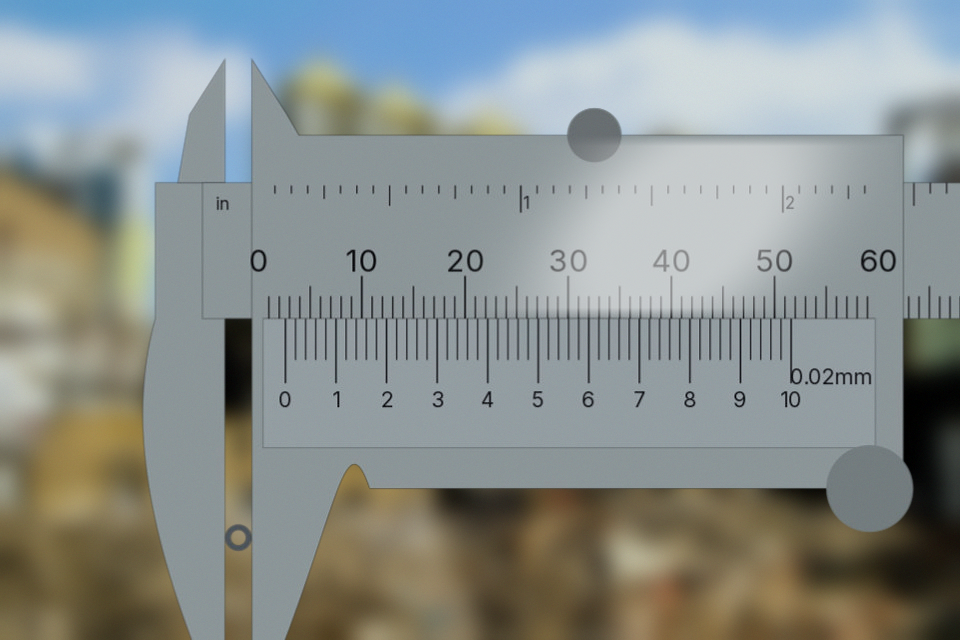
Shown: 2.6; mm
